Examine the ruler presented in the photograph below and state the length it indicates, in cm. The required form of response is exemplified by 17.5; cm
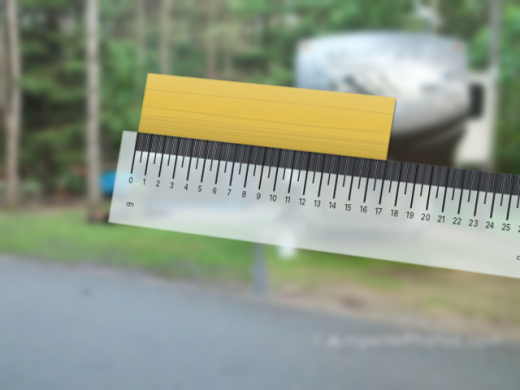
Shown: 17; cm
